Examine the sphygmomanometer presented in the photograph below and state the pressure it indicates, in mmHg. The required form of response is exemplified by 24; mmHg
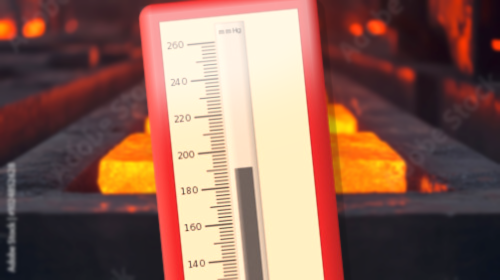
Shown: 190; mmHg
